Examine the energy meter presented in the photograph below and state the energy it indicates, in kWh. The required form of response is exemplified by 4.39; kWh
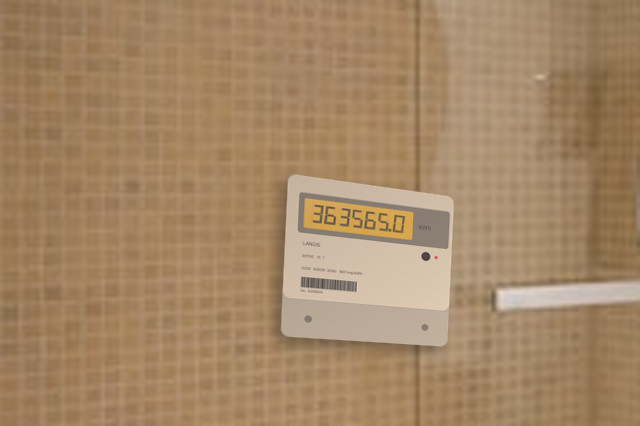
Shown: 363565.0; kWh
